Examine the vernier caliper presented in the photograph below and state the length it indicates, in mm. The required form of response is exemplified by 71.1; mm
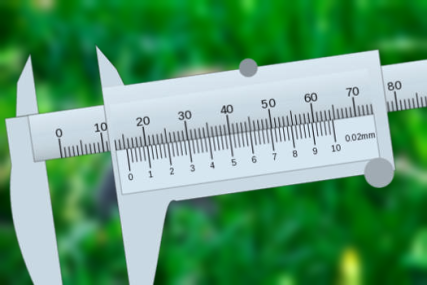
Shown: 15.5; mm
